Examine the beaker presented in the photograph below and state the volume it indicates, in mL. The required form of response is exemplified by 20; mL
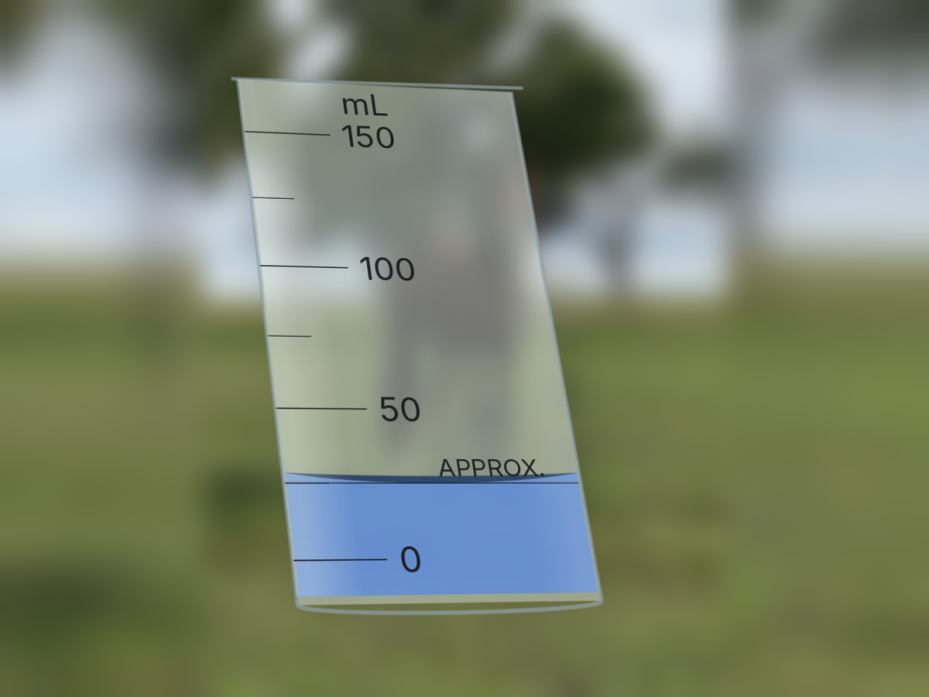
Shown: 25; mL
